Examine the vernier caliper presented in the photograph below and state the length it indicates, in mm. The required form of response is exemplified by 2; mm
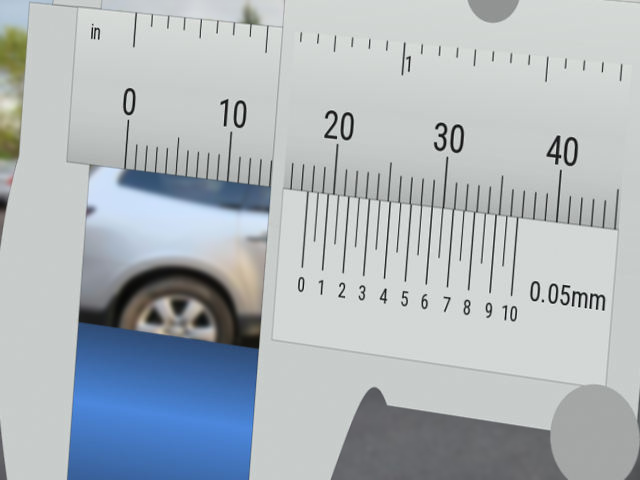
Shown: 17.6; mm
